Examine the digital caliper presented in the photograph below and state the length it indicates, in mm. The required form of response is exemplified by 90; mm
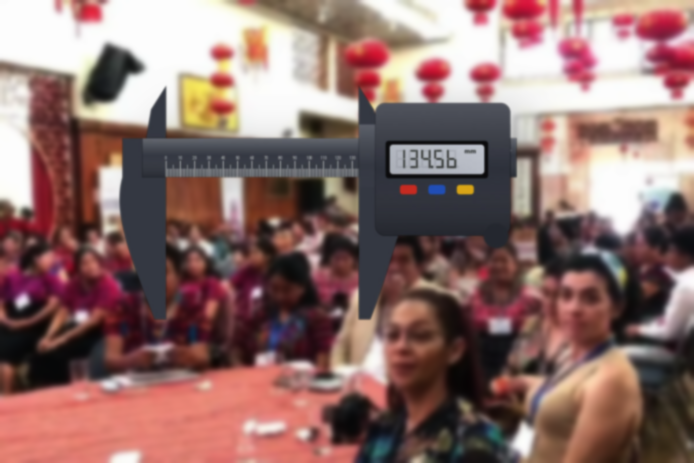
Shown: 134.56; mm
